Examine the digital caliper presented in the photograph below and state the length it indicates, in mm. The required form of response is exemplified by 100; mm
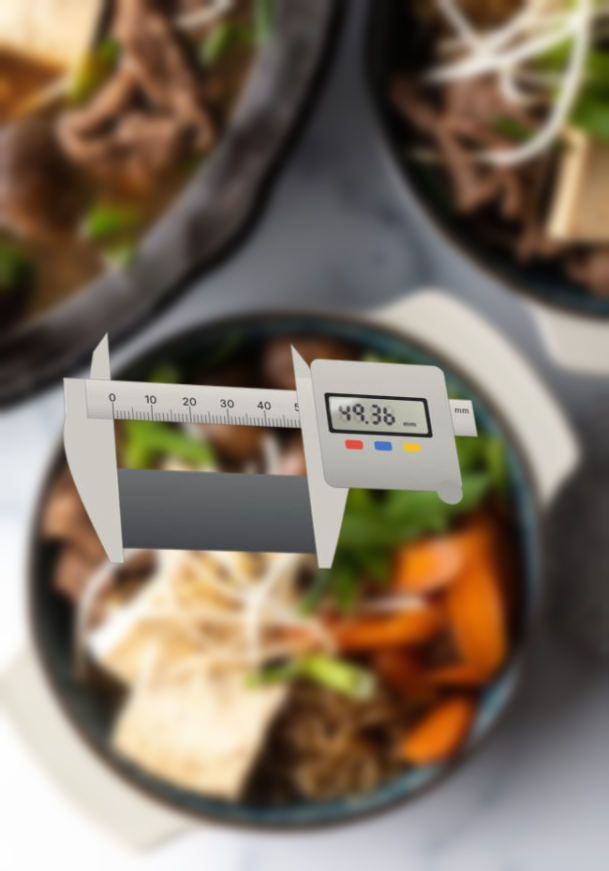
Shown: 49.36; mm
